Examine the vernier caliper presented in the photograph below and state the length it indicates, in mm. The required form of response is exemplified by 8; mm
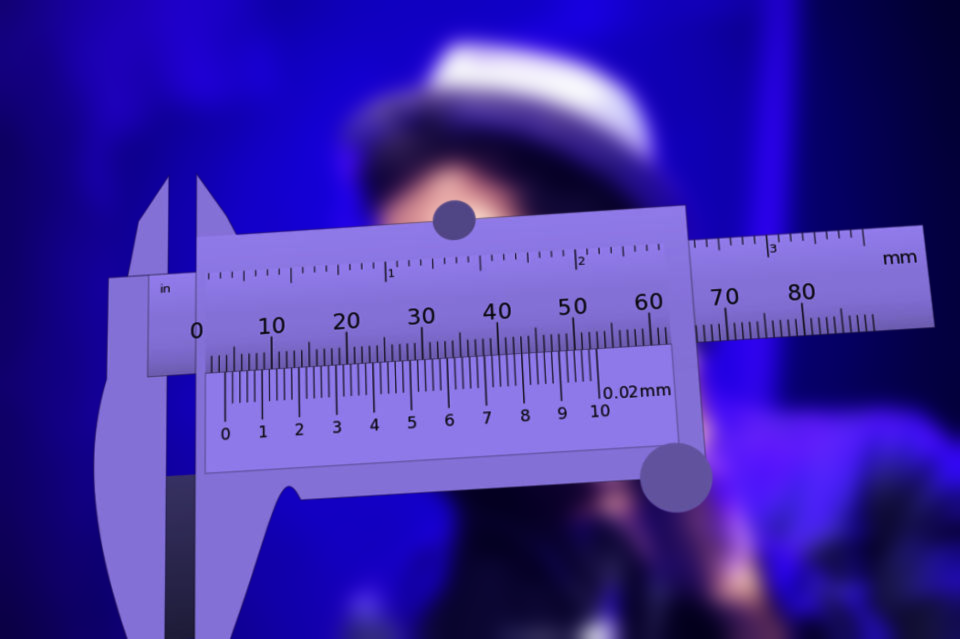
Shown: 3.8; mm
